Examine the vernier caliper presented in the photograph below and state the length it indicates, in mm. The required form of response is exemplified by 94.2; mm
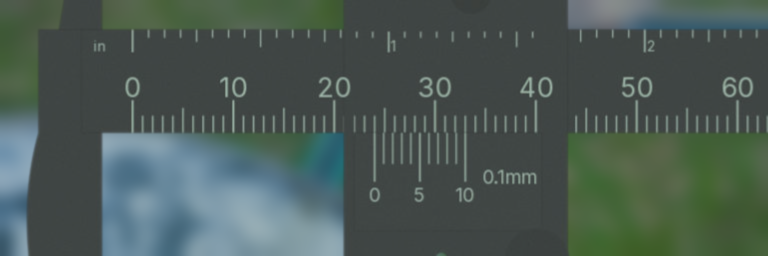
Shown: 24.0; mm
